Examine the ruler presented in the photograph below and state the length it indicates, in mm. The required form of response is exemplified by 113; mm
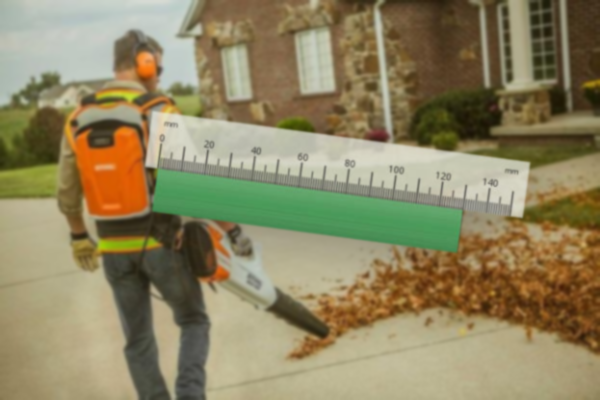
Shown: 130; mm
